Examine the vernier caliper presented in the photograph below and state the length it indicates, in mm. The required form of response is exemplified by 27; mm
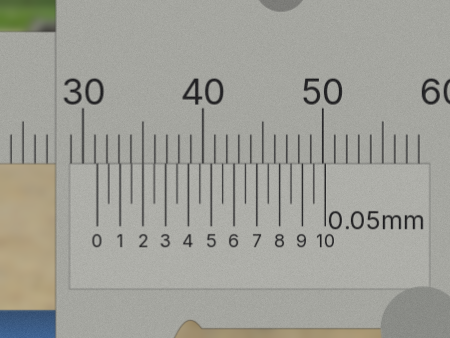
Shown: 31.2; mm
